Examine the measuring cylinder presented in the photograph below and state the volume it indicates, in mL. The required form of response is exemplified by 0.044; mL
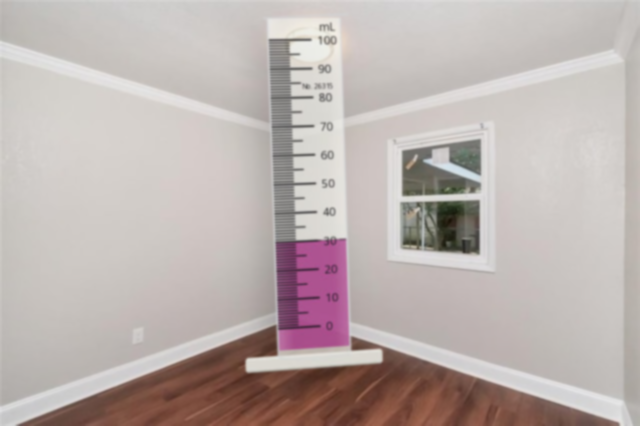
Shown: 30; mL
